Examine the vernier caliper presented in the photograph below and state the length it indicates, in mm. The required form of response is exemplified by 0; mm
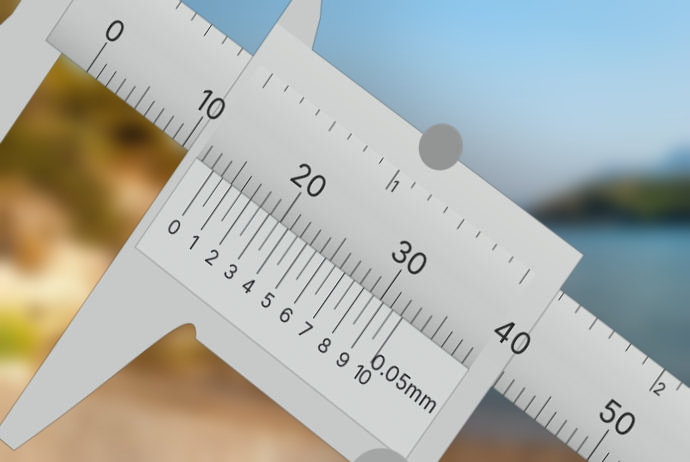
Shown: 13.2; mm
